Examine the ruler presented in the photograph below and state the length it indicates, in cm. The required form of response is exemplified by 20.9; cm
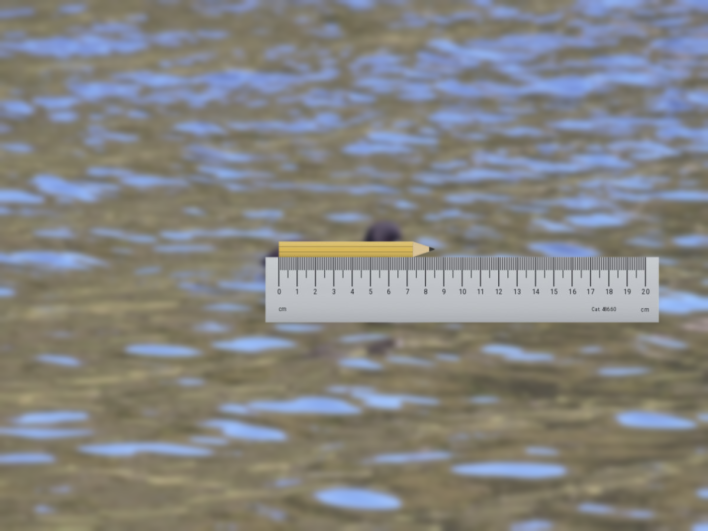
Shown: 8.5; cm
